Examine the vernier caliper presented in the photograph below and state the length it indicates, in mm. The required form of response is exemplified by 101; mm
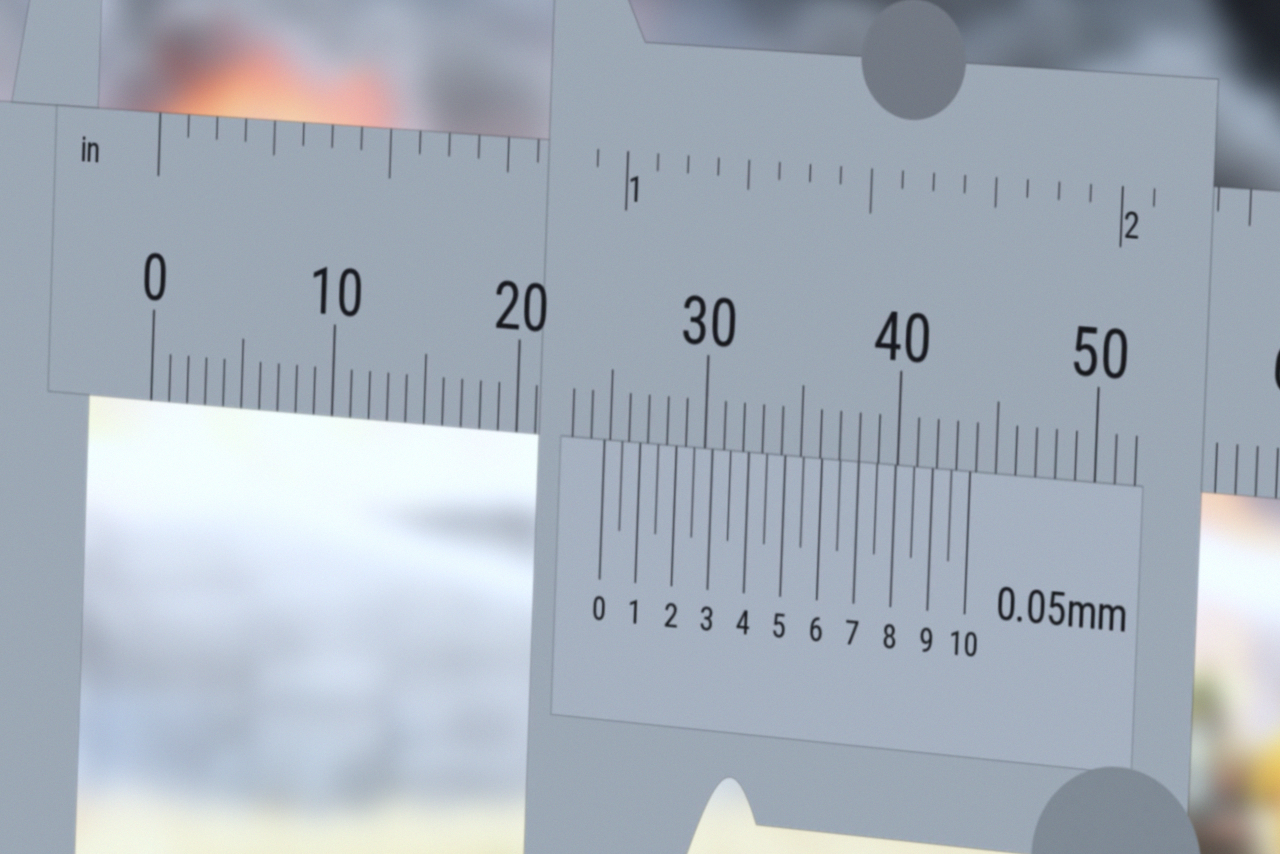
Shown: 24.7; mm
